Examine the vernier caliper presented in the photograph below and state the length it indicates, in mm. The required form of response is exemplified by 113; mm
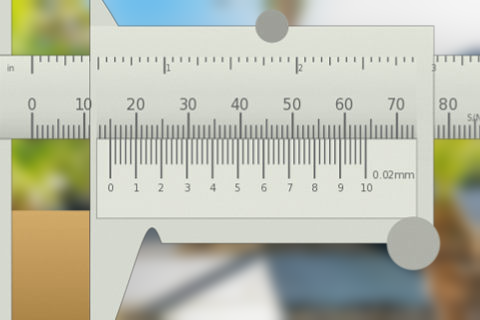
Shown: 15.0; mm
